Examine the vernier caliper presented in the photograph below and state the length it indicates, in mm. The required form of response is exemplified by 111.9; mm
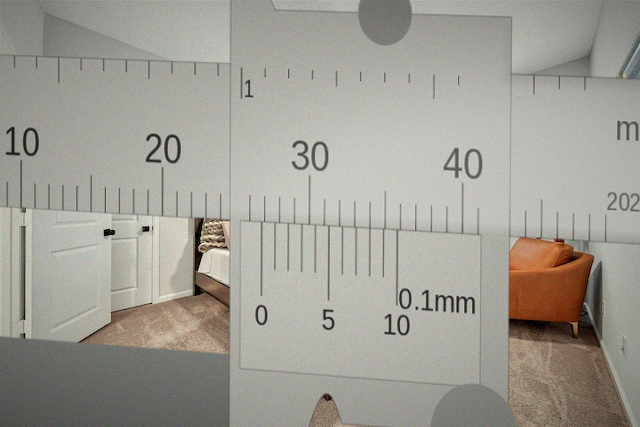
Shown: 26.8; mm
